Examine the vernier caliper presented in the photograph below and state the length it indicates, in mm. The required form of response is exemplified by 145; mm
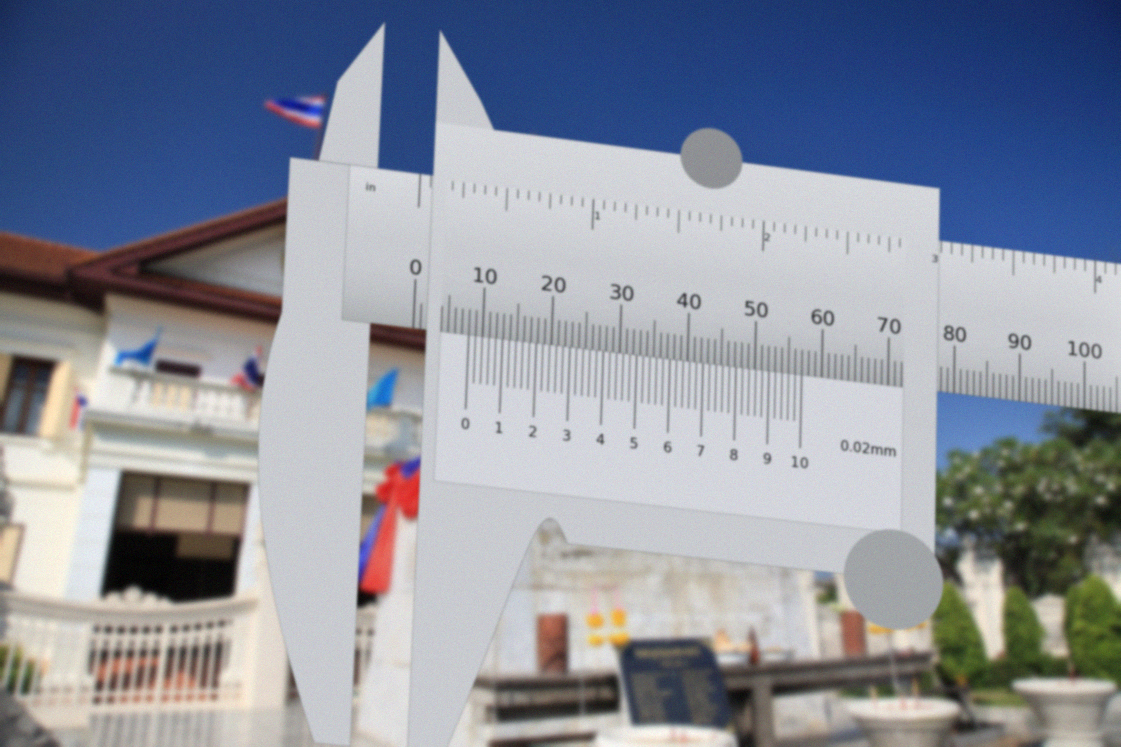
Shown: 8.0; mm
